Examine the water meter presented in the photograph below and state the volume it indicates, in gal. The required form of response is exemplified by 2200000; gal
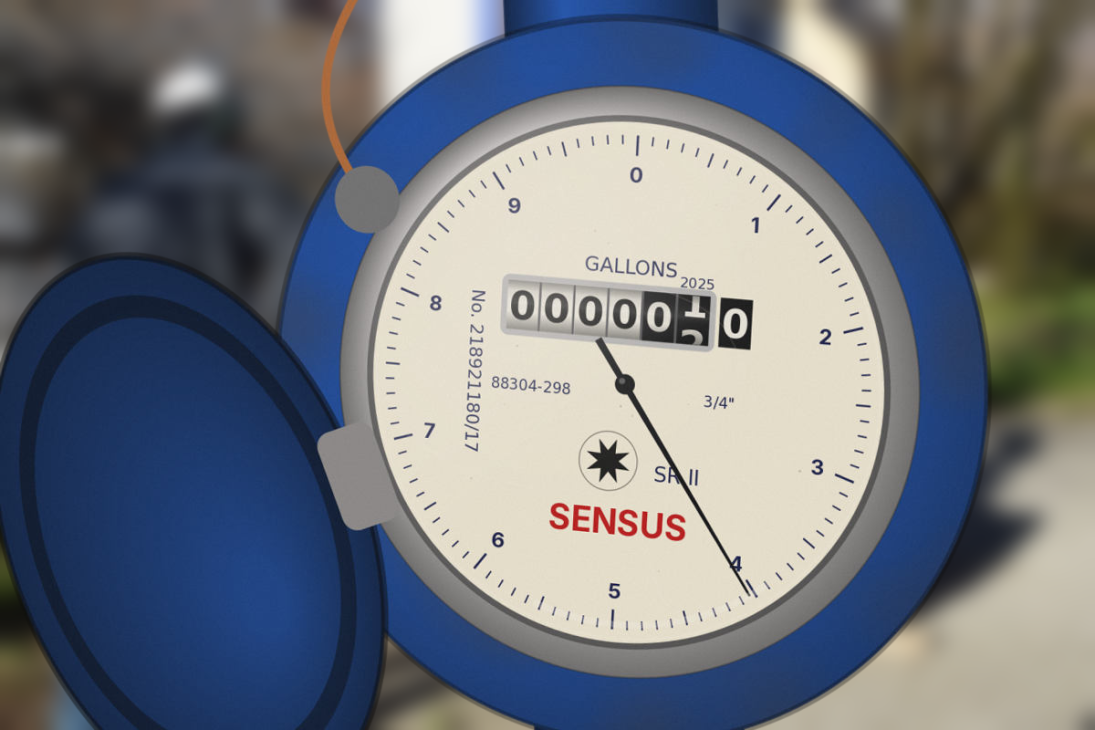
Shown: 14.0; gal
